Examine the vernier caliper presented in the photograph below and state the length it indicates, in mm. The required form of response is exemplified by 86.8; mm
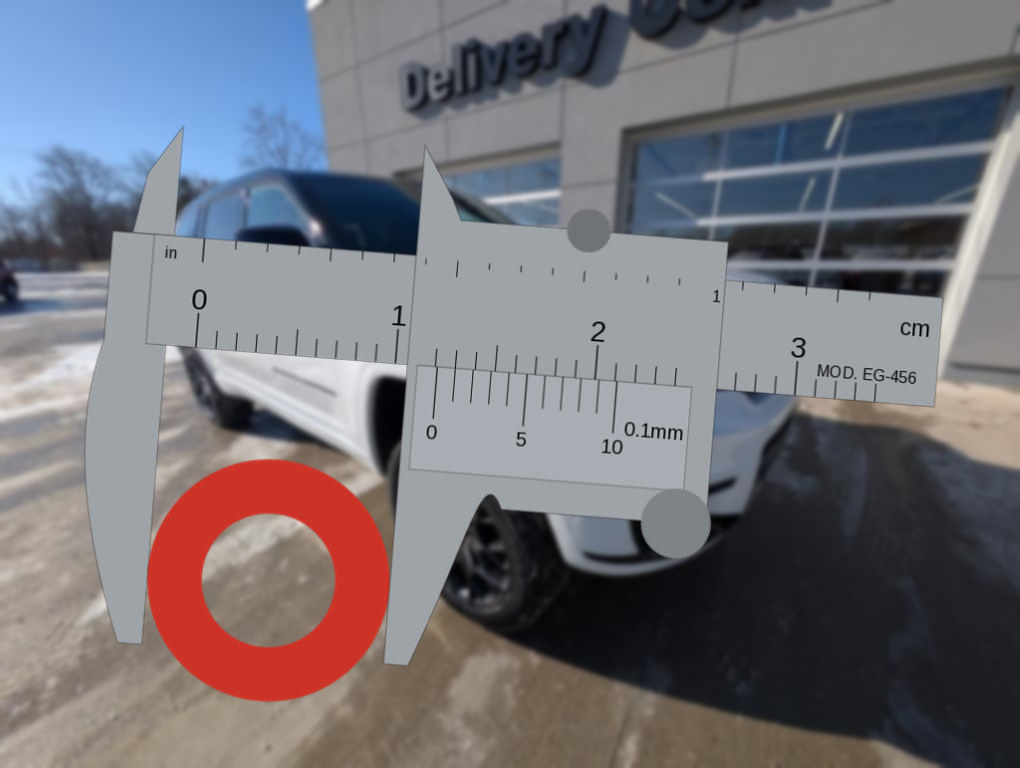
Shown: 12.1; mm
